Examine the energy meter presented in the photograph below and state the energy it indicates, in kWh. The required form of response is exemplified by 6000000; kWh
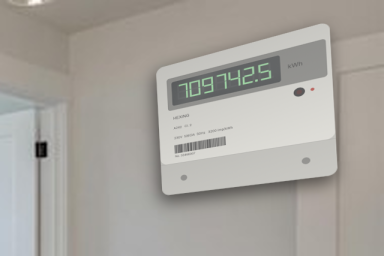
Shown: 709742.5; kWh
